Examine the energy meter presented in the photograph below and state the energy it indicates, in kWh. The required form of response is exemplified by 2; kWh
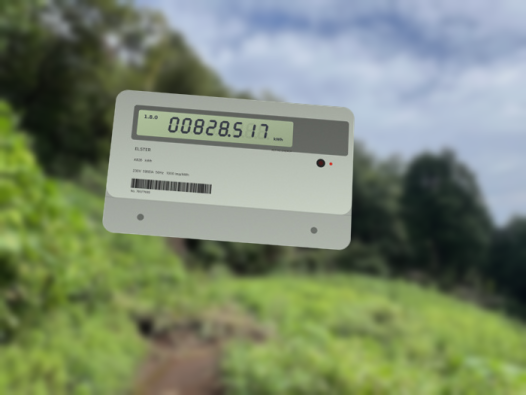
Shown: 828.517; kWh
